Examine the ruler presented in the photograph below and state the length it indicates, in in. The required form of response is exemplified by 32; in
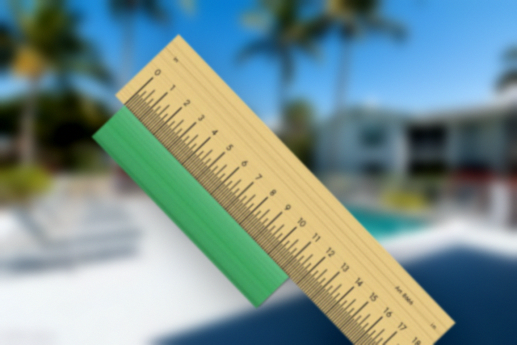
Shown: 11.5; in
